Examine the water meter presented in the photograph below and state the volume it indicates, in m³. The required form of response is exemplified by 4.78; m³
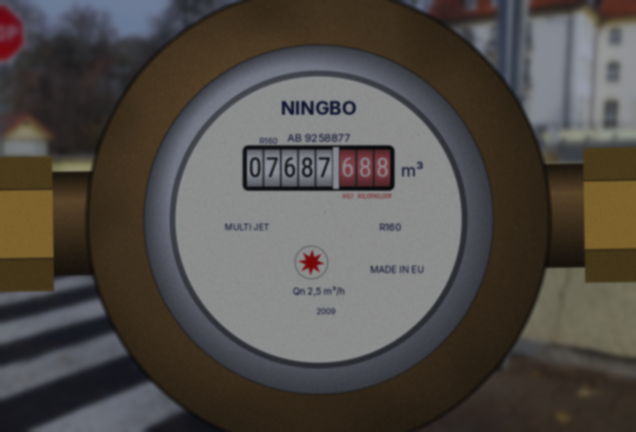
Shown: 7687.688; m³
